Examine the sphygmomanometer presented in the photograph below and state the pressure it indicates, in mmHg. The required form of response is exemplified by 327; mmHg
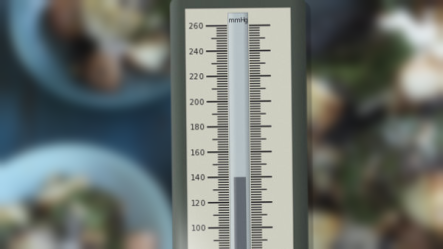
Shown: 140; mmHg
